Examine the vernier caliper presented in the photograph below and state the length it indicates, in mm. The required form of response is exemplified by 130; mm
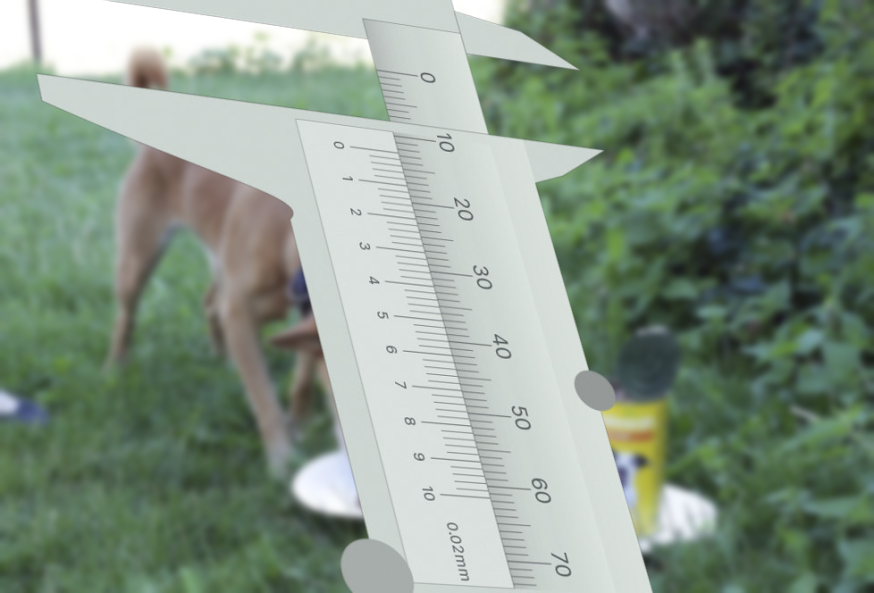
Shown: 12.6; mm
